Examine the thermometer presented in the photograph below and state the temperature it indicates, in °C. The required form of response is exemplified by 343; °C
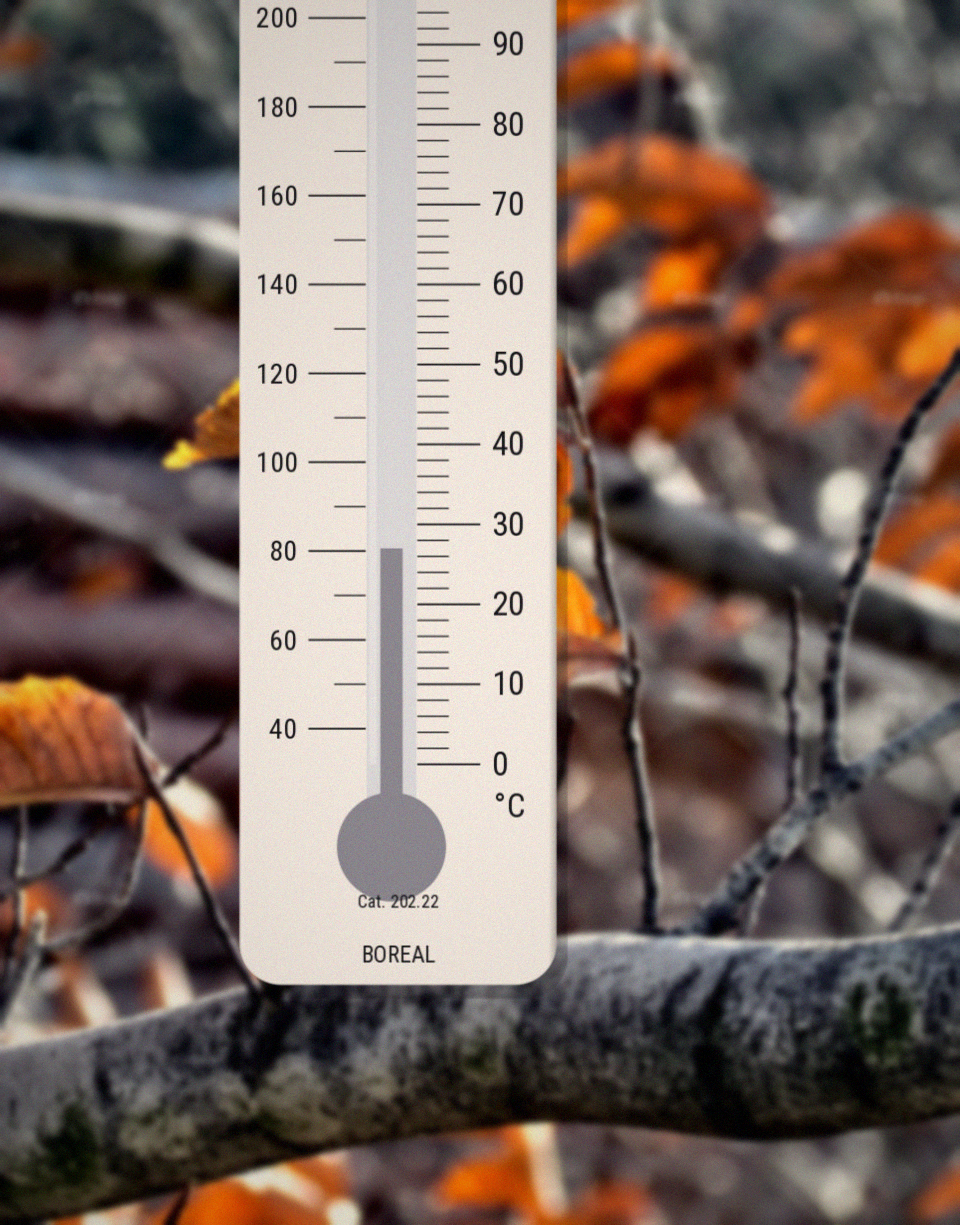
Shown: 27; °C
